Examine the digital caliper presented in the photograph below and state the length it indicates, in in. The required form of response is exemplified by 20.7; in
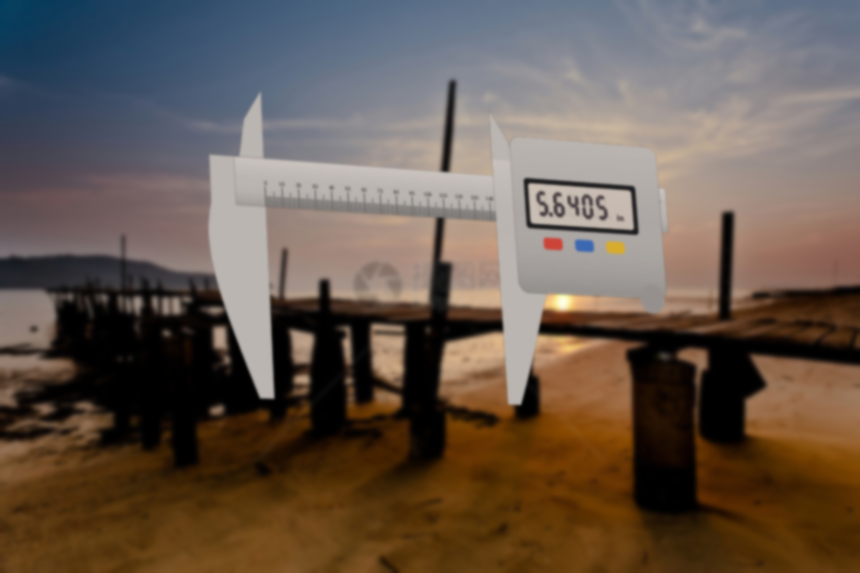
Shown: 5.6405; in
